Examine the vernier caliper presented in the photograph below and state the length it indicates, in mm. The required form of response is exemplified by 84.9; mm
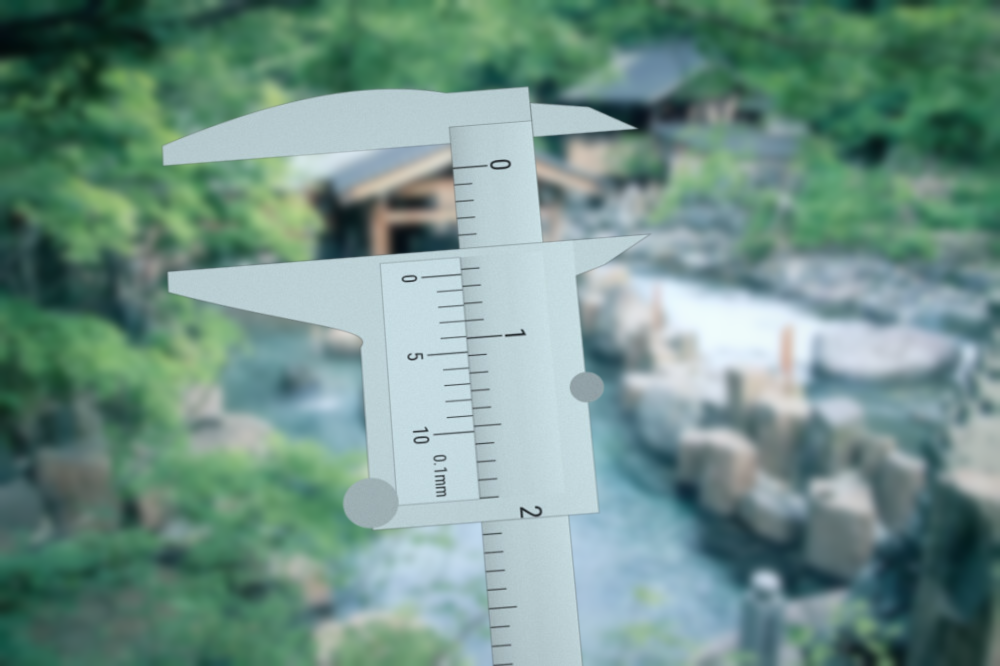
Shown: 6.3; mm
